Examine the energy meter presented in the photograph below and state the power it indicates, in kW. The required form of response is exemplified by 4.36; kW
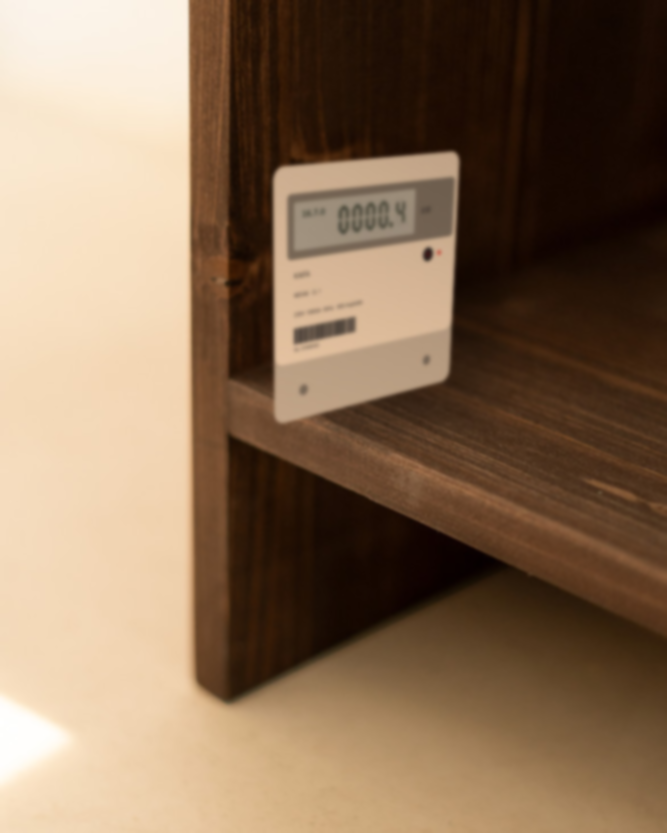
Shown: 0.4; kW
